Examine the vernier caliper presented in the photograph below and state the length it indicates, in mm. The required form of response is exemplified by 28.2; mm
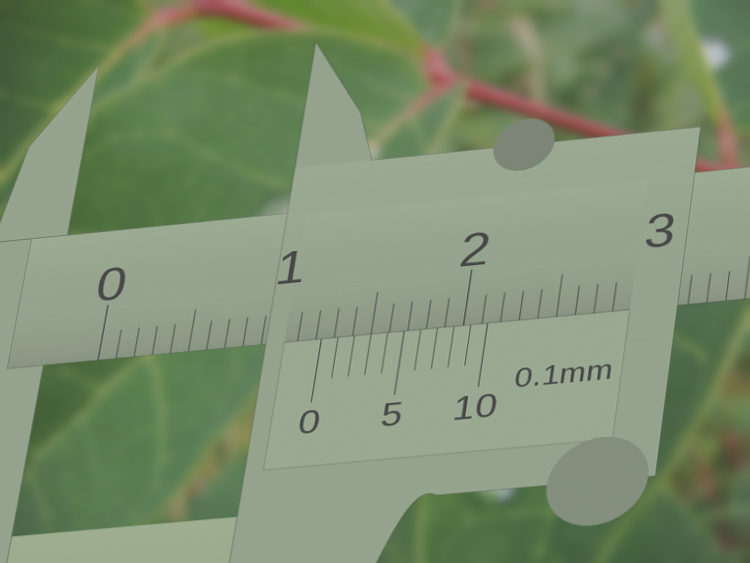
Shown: 12.3; mm
